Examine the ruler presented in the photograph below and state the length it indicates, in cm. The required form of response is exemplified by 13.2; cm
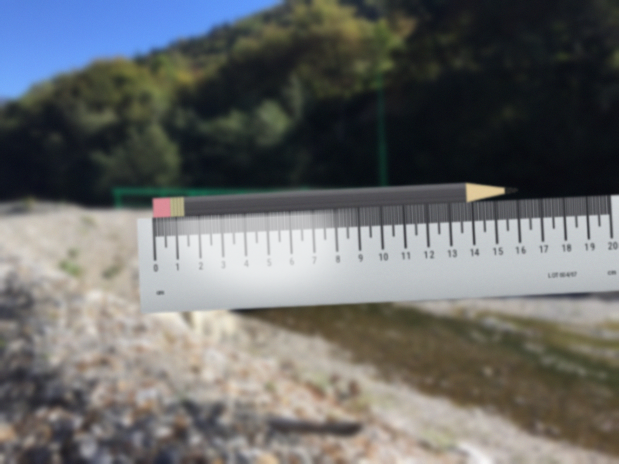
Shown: 16; cm
